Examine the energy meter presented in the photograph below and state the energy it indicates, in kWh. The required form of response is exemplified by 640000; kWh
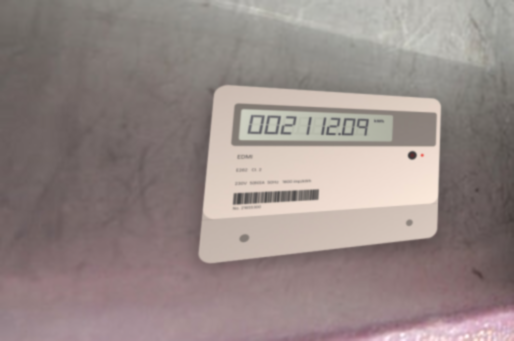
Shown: 2112.09; kWh
